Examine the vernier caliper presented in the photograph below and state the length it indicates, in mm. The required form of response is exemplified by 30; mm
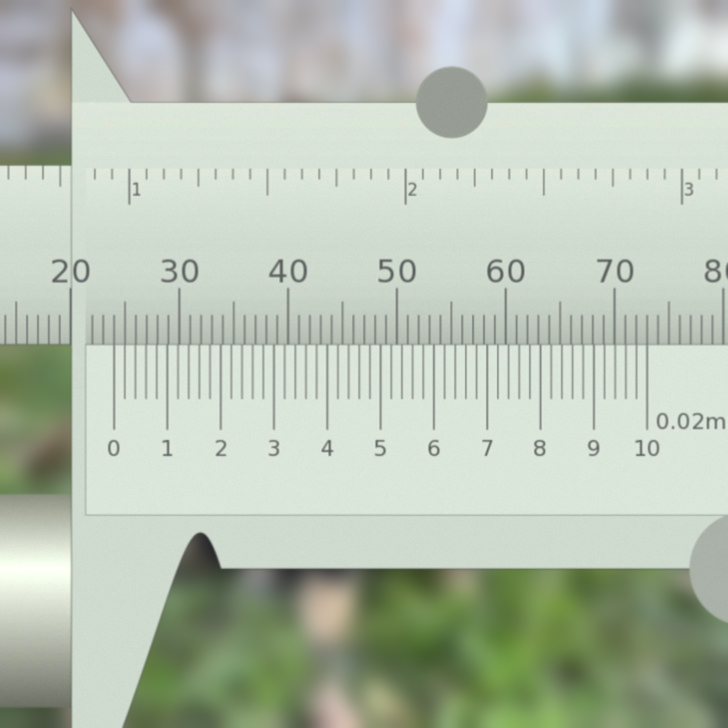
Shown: 24.0; mm
